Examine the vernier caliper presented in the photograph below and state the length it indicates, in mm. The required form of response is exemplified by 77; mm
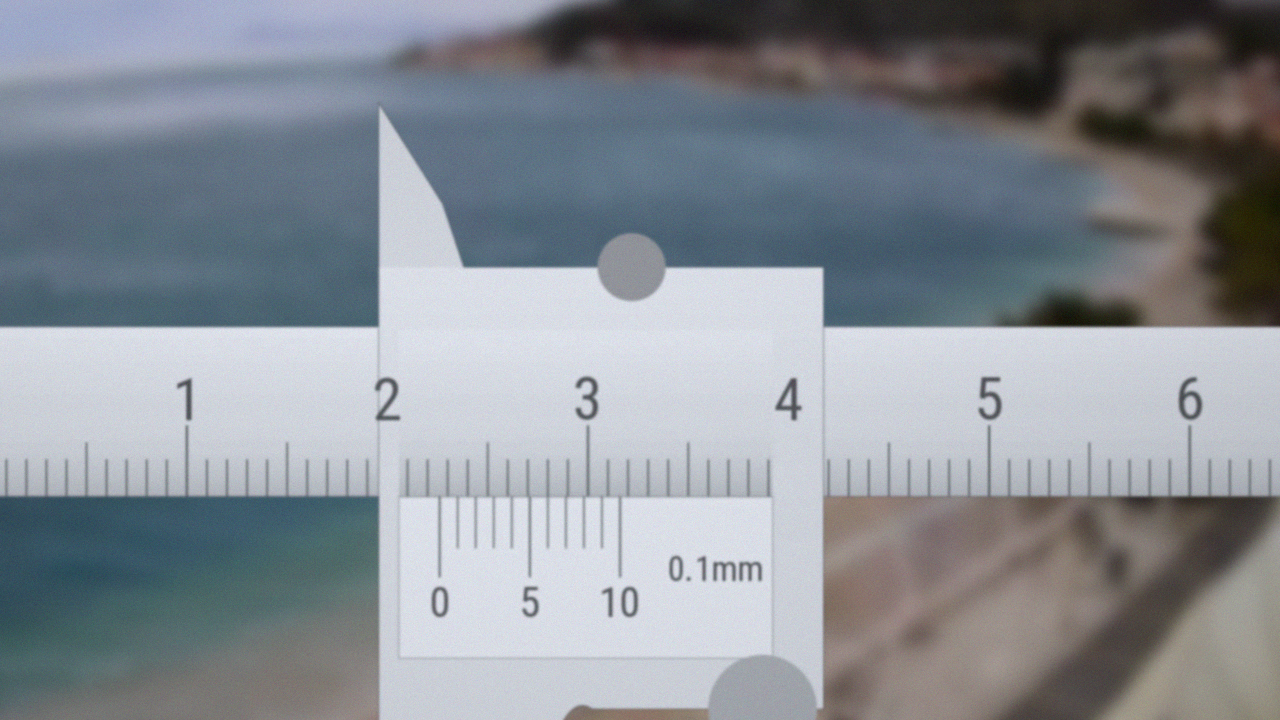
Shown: 22.6; mm
